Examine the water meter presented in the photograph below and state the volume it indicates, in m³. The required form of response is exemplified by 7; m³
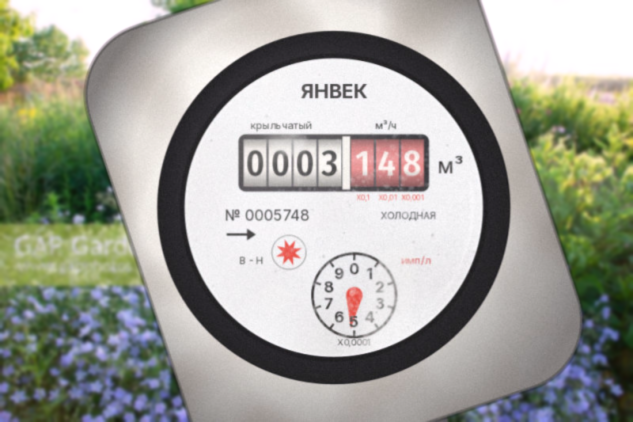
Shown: 3.1485; m³
